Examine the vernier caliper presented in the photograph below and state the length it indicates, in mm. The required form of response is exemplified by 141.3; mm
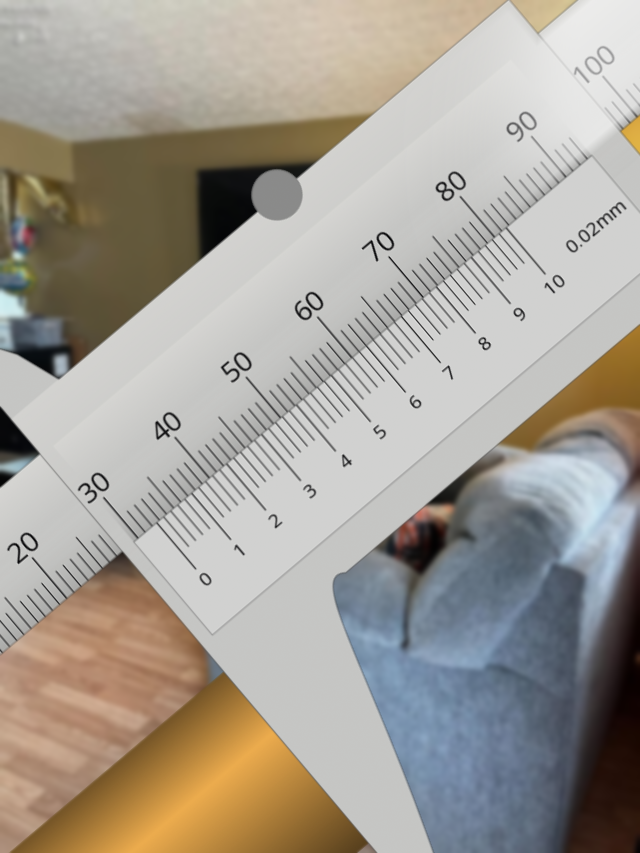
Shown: 32.6; mm
